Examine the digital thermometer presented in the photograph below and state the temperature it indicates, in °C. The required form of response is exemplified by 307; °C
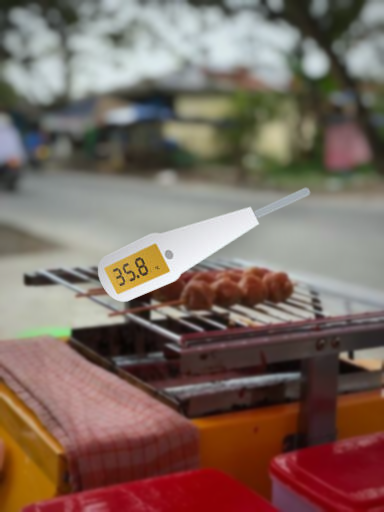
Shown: 35.8; °C
